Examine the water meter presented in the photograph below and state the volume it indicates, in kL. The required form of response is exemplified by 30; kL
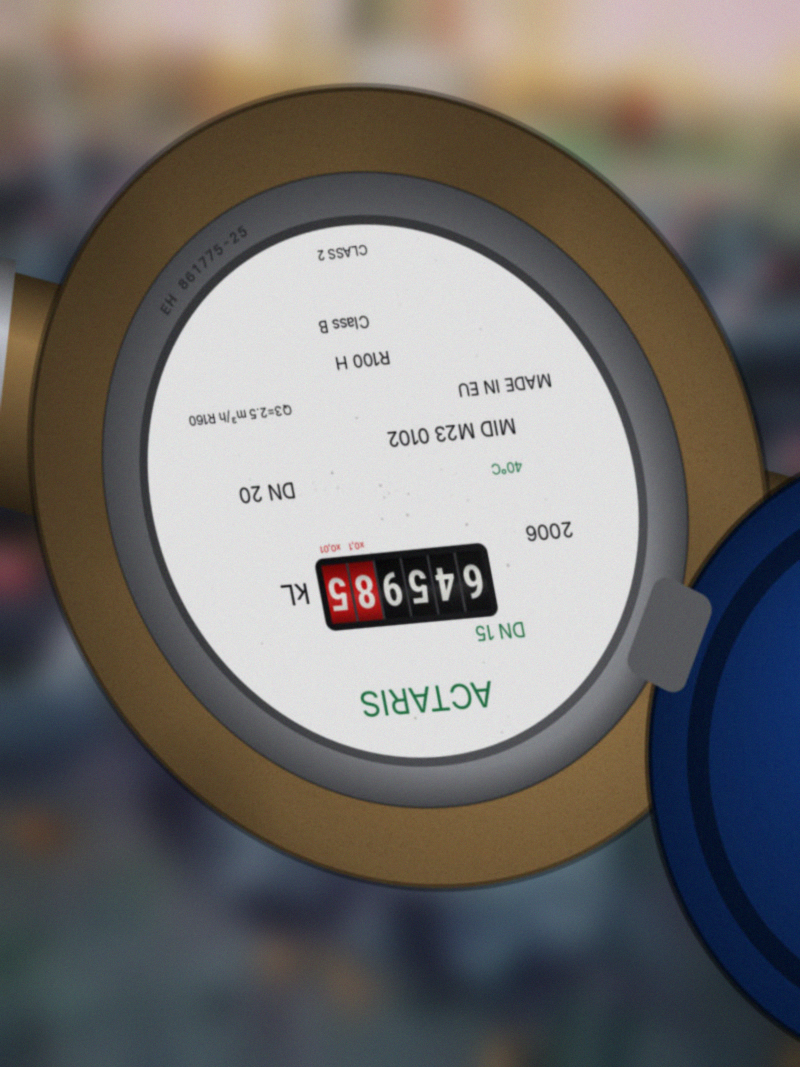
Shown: 6459.85; kL
